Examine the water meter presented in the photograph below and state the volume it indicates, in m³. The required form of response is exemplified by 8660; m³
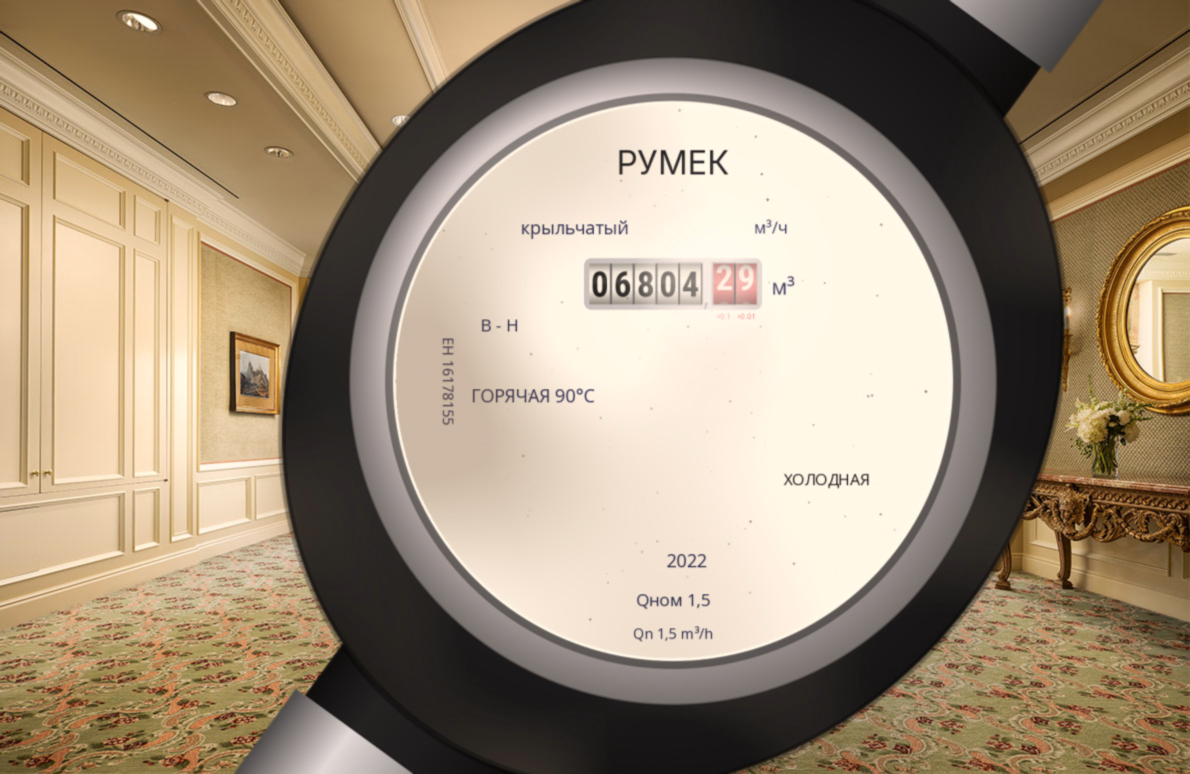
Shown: 6804.29; m³
